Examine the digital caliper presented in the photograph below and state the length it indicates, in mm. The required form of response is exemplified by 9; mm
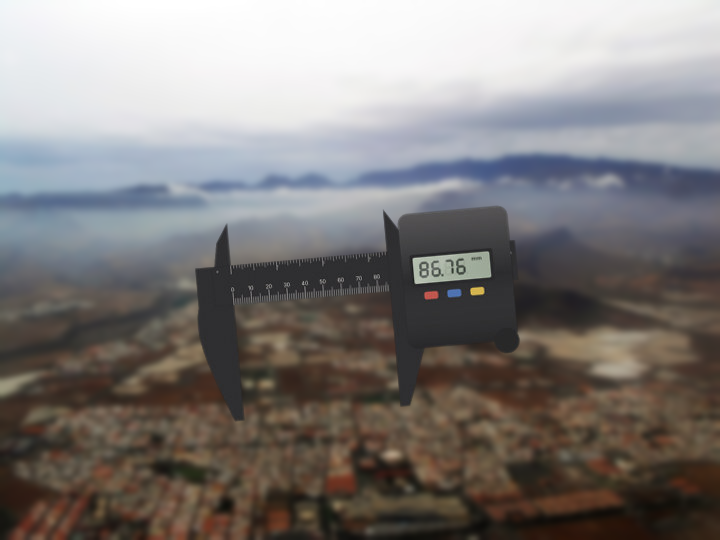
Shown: 86.76; mm
